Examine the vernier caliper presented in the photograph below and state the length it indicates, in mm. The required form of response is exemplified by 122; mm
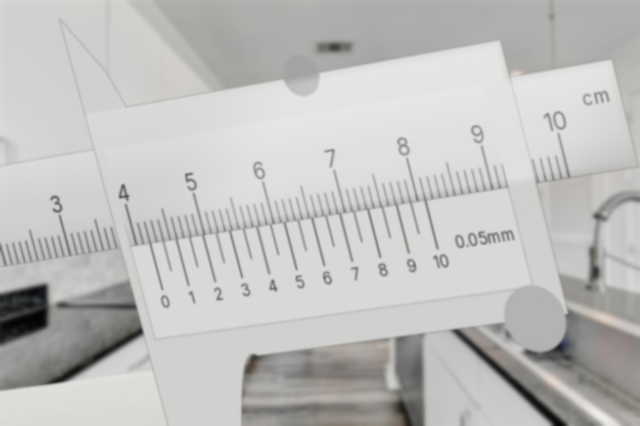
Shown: 42.0; mm
